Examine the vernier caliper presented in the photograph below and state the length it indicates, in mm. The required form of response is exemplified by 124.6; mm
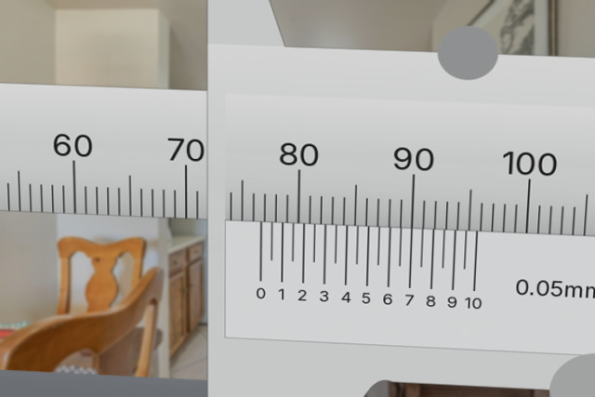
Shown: 76.7; mm
